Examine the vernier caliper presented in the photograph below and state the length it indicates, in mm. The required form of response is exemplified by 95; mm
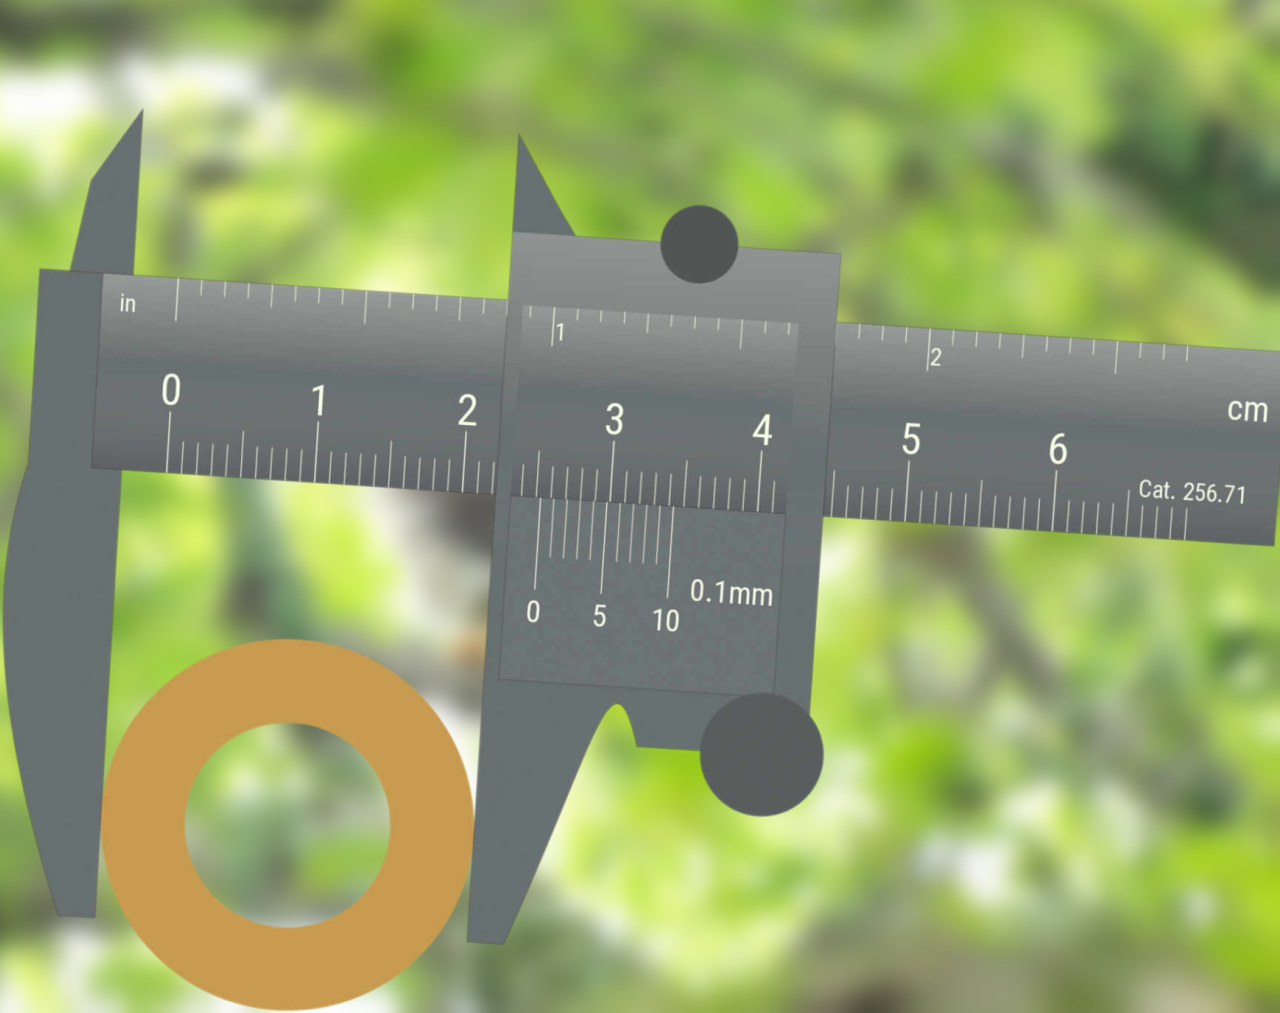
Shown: 25.3; mm
